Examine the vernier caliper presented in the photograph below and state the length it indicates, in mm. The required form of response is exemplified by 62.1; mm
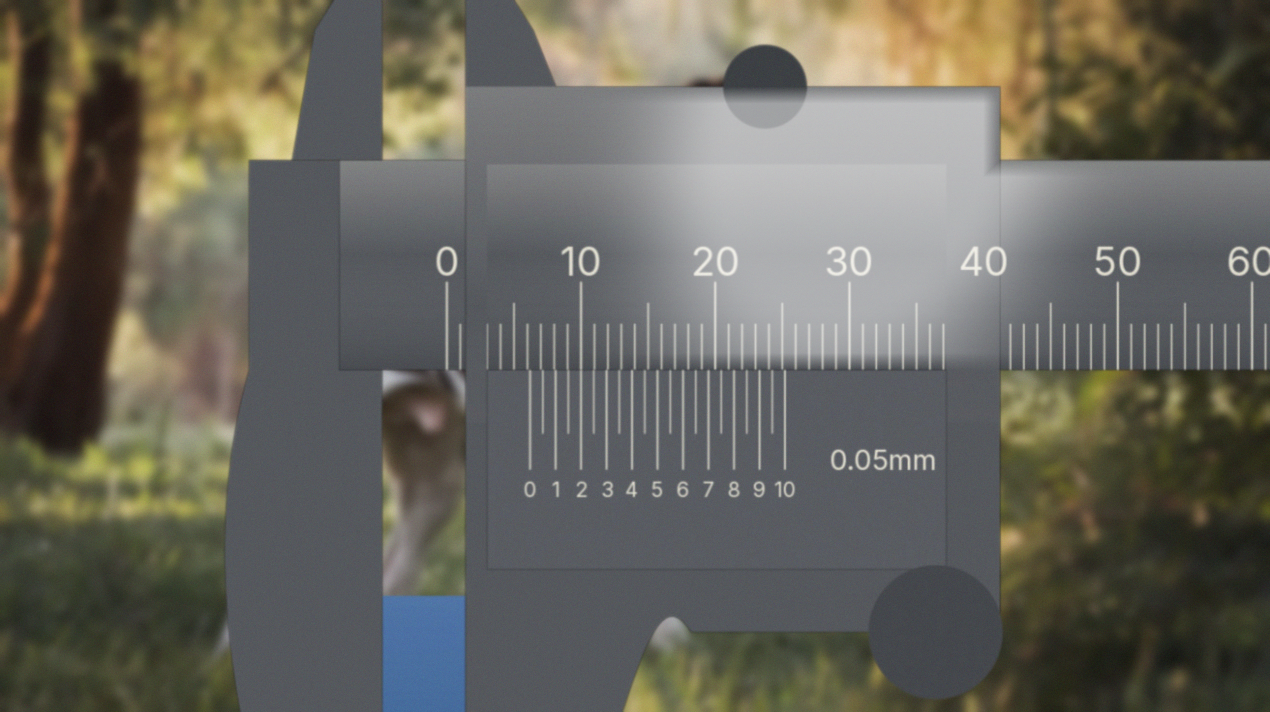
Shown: 6.2; mm
